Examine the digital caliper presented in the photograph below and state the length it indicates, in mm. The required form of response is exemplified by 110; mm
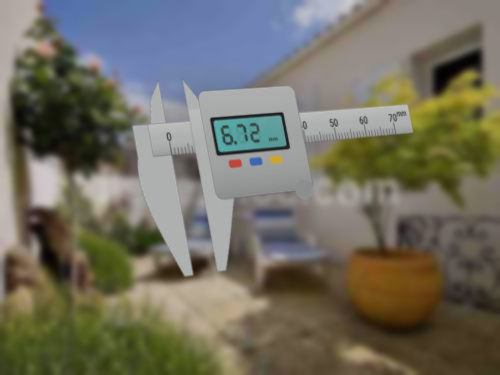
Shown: 6.72; mm
